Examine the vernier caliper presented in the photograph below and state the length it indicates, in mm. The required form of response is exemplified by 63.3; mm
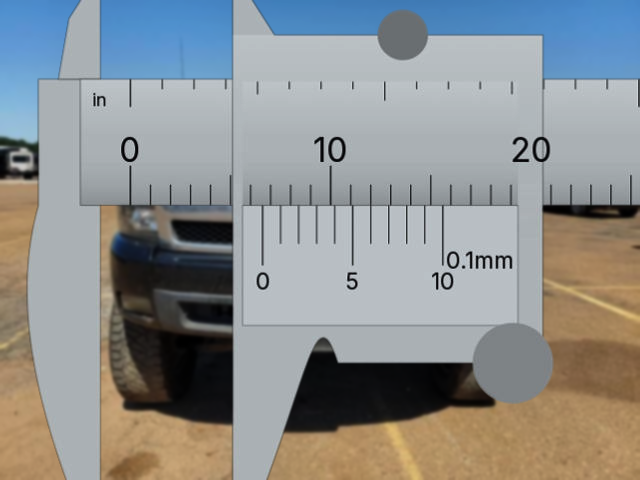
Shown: 6.6; mm
